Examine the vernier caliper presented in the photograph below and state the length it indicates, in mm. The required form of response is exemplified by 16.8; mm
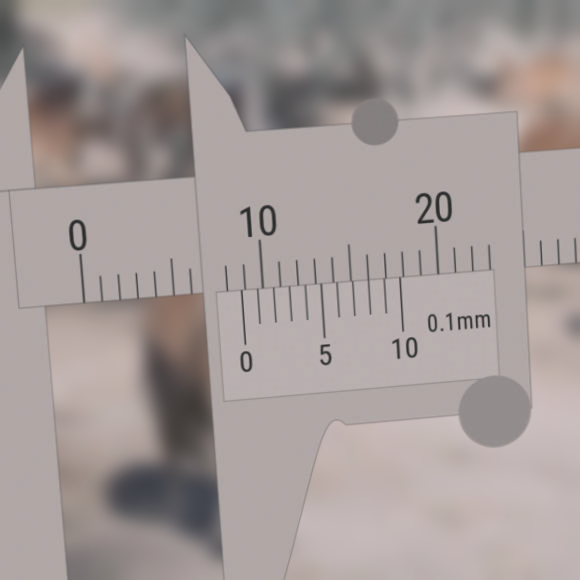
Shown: 8.8; mm
